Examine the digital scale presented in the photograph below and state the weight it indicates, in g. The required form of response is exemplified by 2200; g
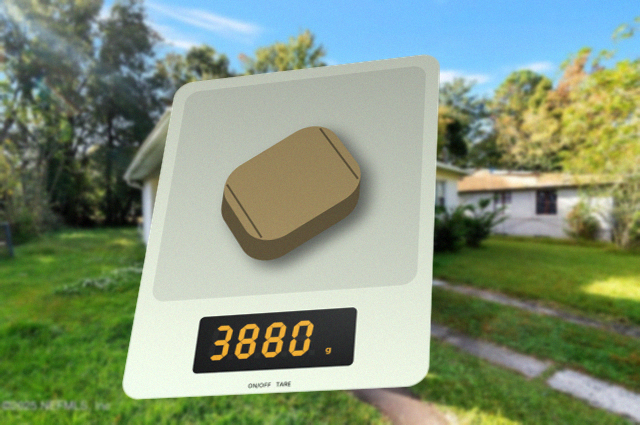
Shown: 3880; g
